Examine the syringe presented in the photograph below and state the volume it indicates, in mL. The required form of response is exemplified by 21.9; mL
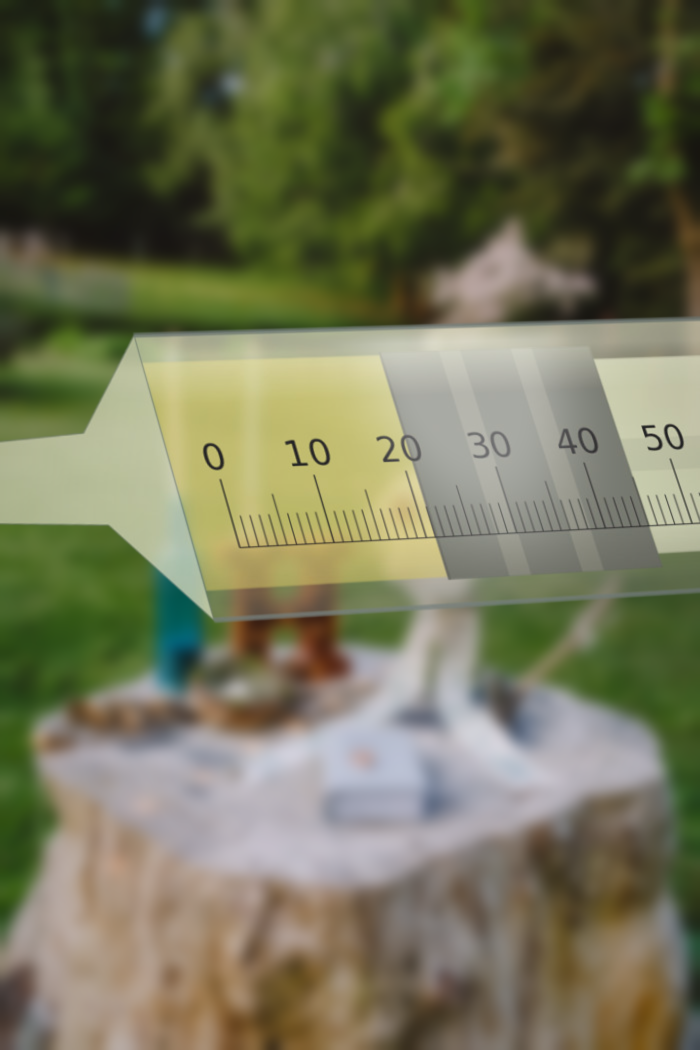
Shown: 21; mL
